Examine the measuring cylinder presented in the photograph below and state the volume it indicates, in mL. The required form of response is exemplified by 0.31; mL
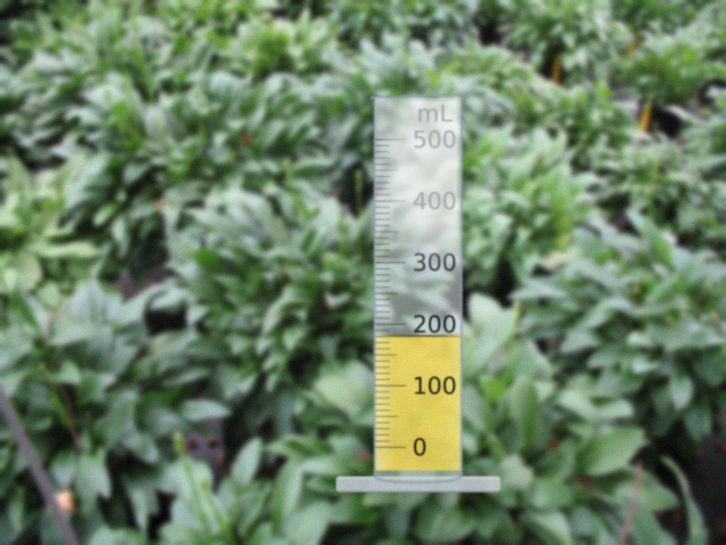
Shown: 180; mL
